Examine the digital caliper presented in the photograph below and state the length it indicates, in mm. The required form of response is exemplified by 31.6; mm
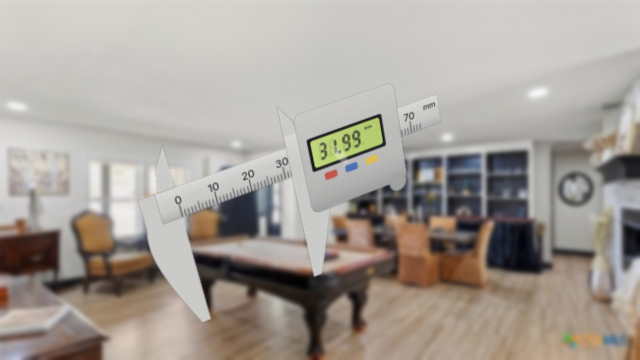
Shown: 31.99; mm
